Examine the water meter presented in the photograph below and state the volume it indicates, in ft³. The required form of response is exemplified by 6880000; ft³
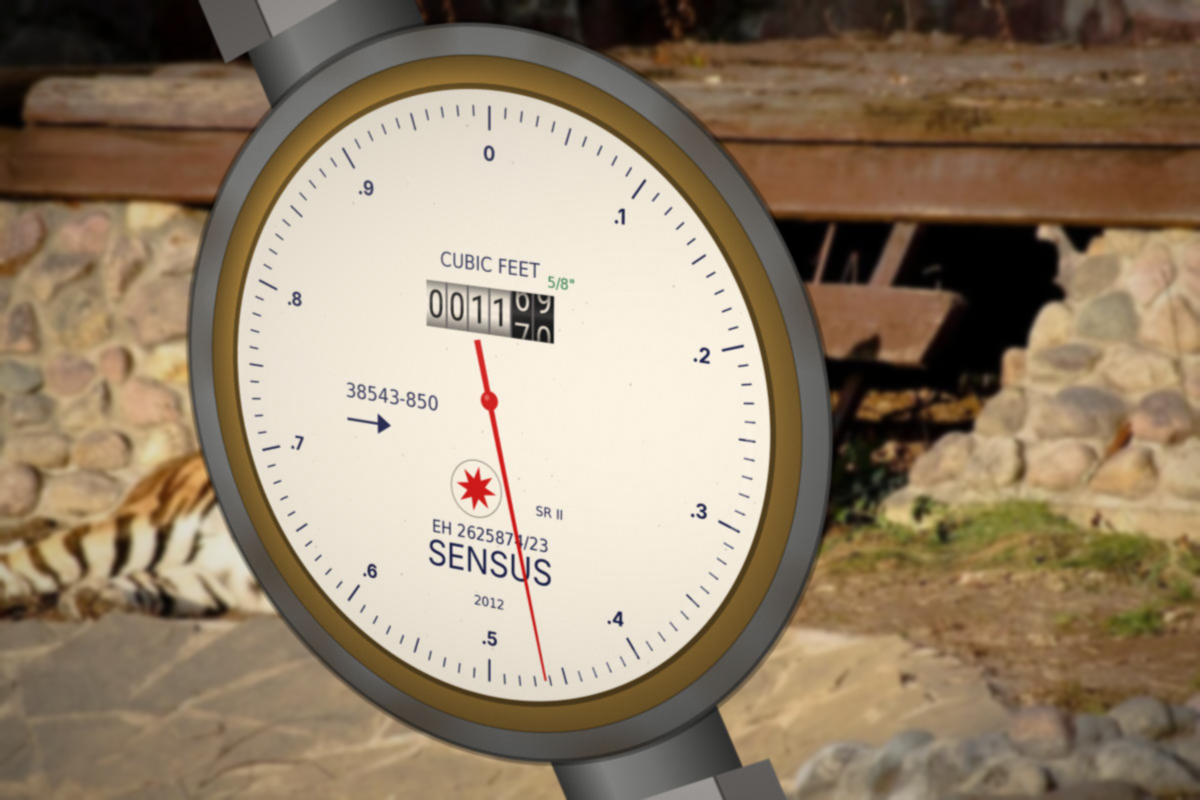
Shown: 1169.46; ft³
